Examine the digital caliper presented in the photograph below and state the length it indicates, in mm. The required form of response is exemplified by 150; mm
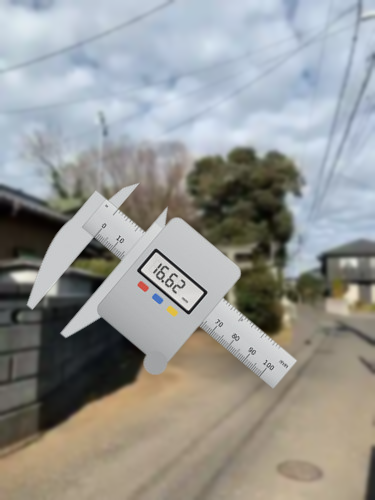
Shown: 16.62; mm
